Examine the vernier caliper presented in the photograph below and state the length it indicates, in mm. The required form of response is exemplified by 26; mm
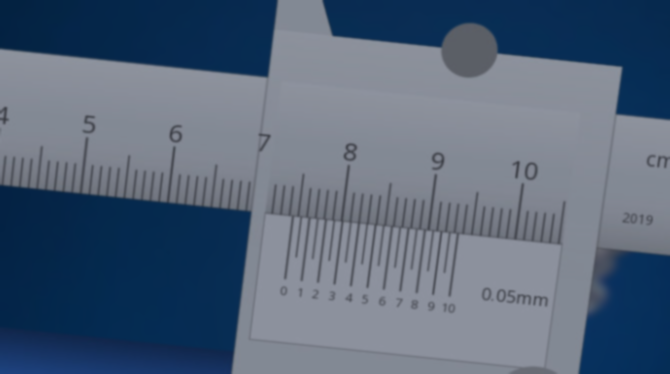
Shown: 74.4; mm
